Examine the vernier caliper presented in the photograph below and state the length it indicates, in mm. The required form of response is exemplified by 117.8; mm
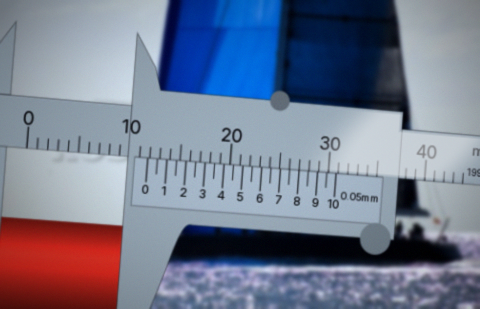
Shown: 11.8; mm
